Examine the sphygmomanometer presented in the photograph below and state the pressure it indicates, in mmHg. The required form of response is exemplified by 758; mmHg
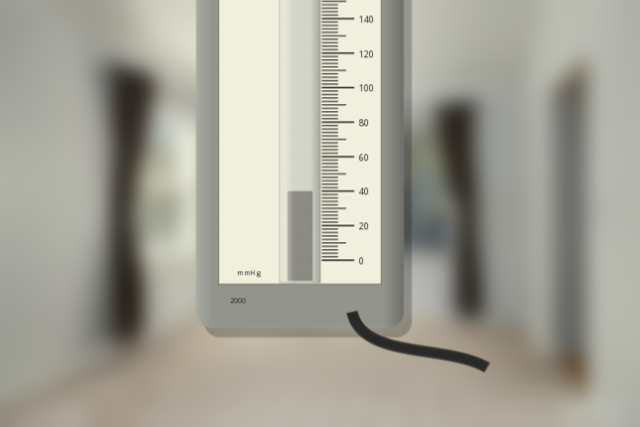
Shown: 40; mmHg
